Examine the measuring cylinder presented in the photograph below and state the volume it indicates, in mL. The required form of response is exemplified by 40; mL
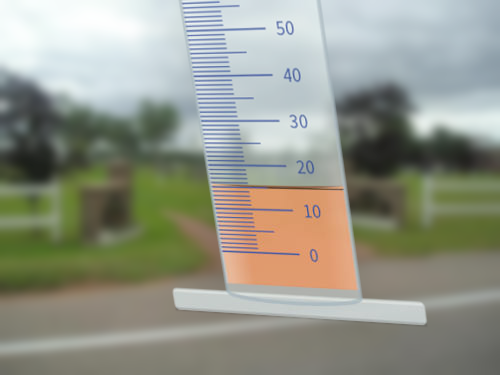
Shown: 15; mL
